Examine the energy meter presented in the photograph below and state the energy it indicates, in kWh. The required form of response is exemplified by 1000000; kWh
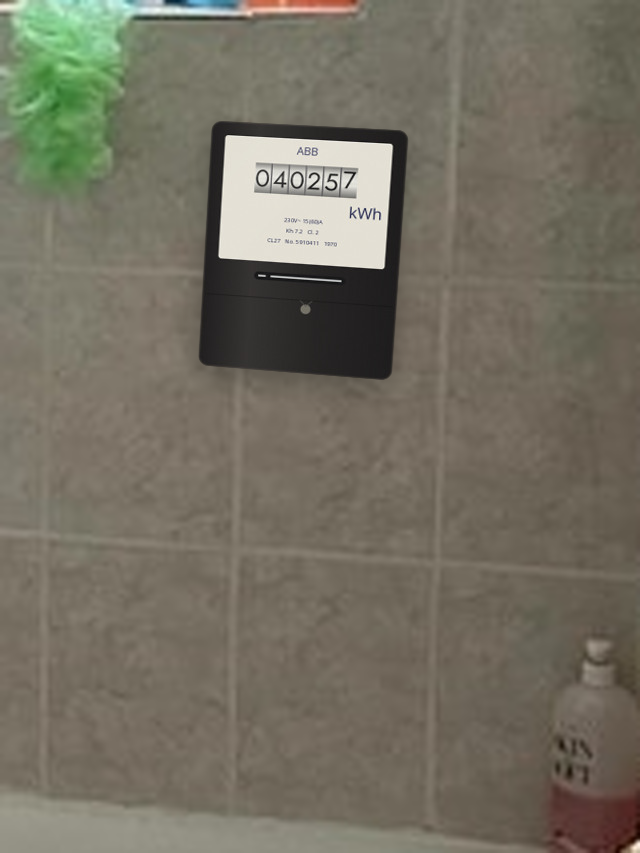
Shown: 40257; kWh
